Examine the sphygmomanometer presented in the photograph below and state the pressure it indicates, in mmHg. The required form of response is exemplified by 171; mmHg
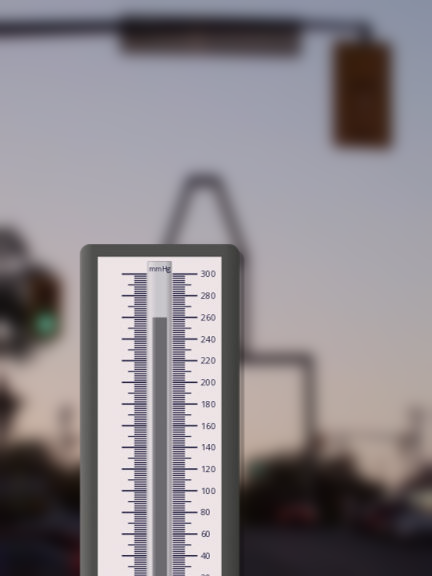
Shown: 260; mmHg
